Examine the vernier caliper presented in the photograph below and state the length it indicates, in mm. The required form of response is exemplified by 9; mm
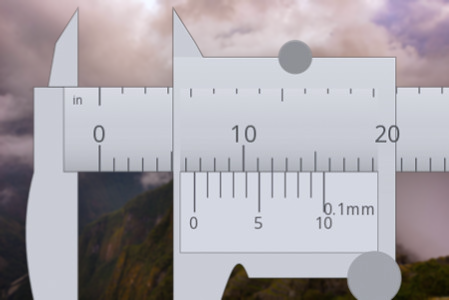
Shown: 6.6; mm
